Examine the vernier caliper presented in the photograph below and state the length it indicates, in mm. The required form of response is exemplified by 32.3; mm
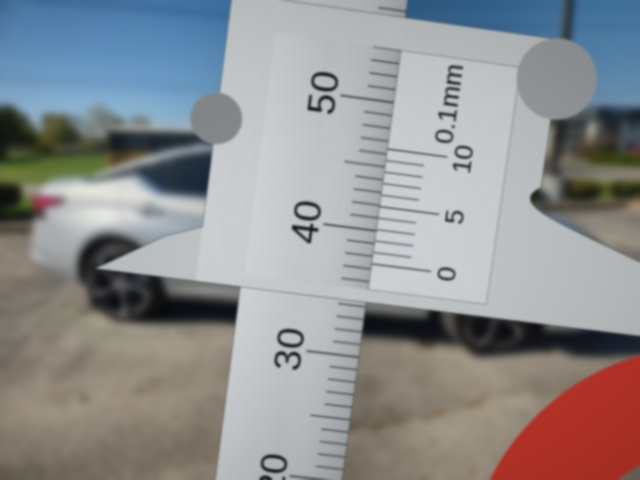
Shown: 37.4; mm
